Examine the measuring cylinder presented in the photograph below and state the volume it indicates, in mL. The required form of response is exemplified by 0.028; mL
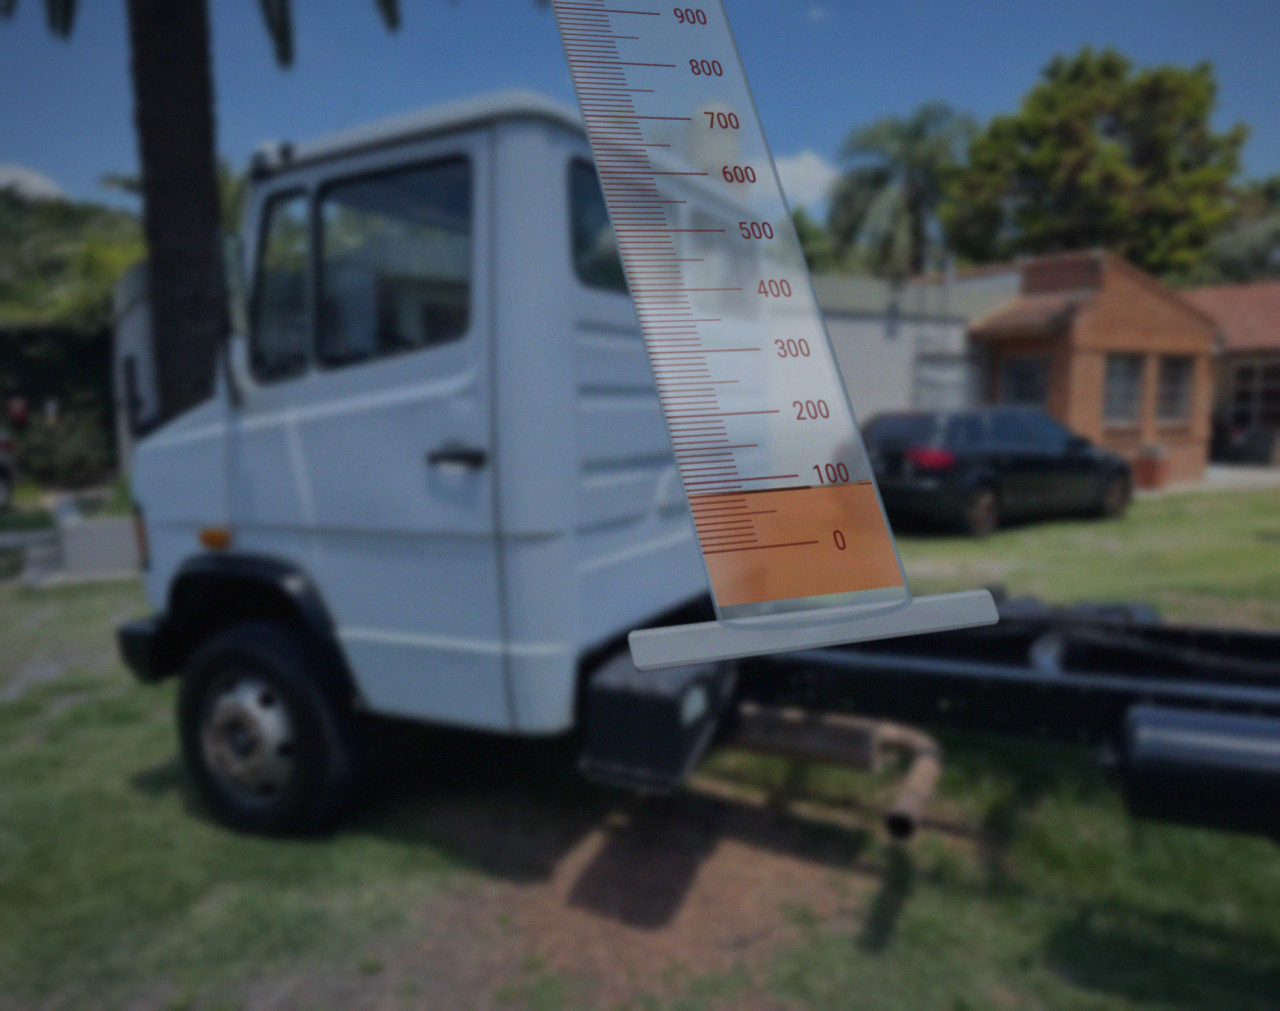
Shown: 80; mL
